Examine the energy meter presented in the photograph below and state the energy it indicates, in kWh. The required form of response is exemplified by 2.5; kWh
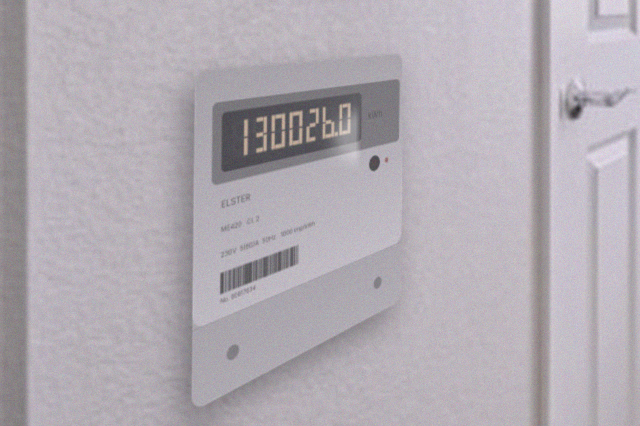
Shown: 130026.0; kWh
